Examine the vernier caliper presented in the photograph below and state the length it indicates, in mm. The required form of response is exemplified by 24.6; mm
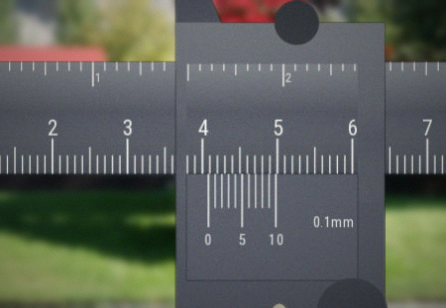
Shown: 40.8; mm
